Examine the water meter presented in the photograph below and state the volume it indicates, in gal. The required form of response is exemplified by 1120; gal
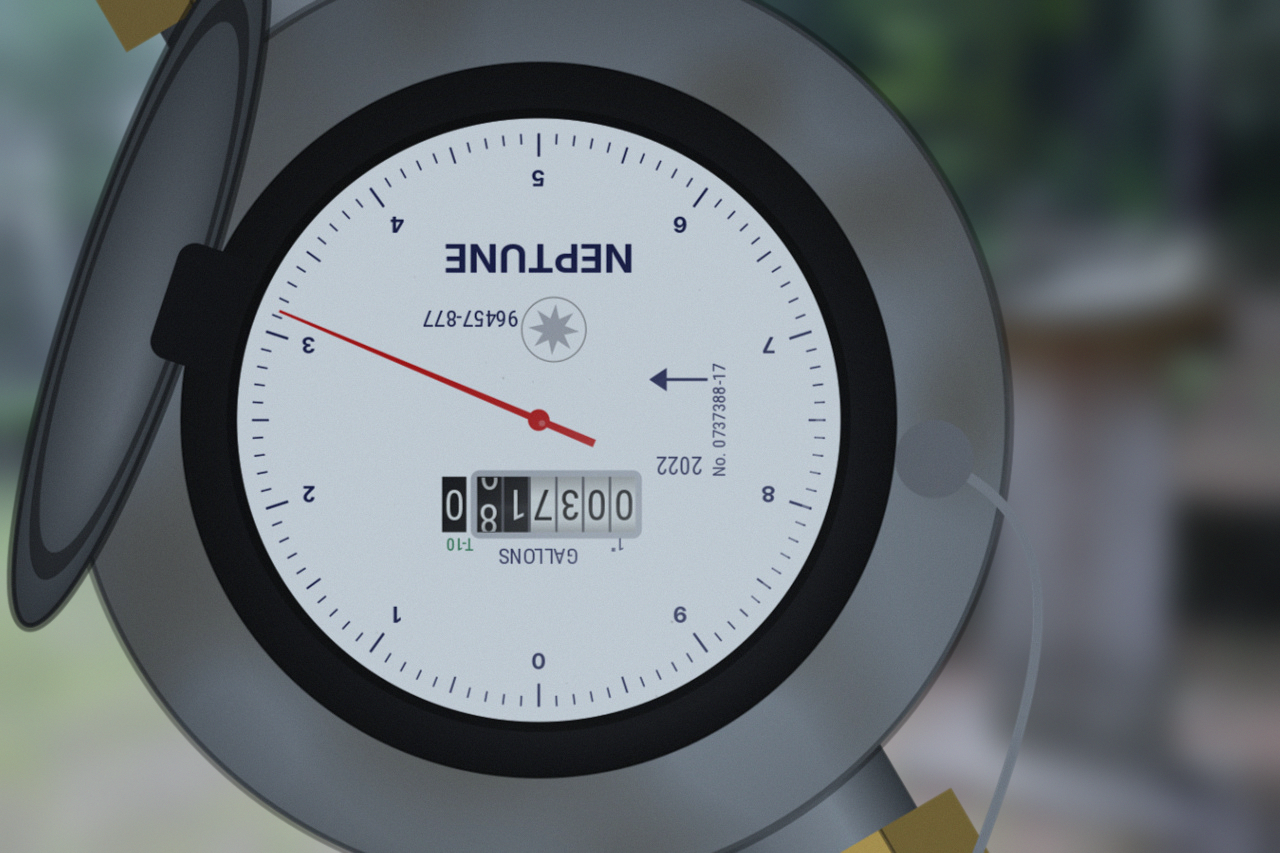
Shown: 37183.1; gal
